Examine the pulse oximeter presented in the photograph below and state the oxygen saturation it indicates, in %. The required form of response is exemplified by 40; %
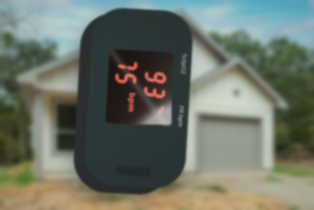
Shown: 93; %
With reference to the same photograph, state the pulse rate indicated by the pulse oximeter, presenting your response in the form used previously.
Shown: 75; bpm
